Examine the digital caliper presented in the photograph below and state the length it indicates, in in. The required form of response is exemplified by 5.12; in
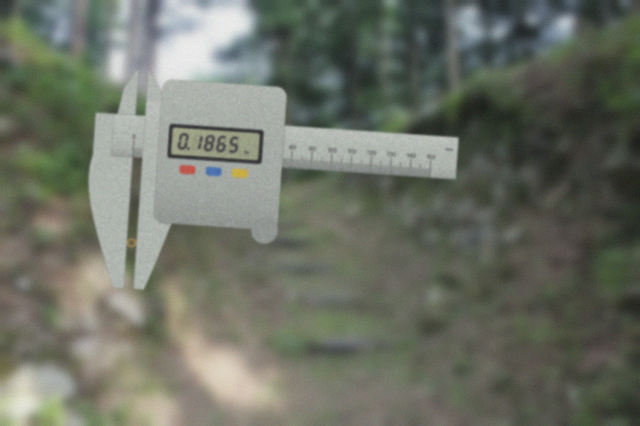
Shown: 0.1865; in
